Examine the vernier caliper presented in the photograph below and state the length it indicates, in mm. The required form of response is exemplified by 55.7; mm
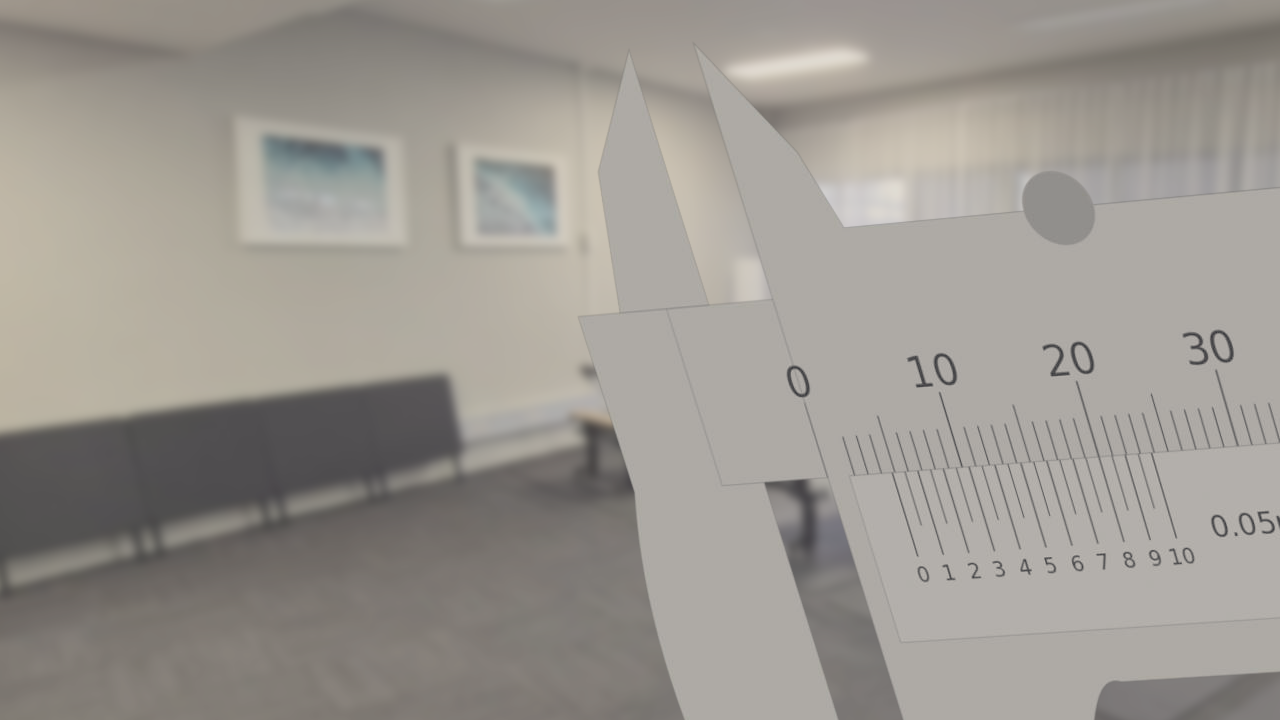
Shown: 4.8; mm
